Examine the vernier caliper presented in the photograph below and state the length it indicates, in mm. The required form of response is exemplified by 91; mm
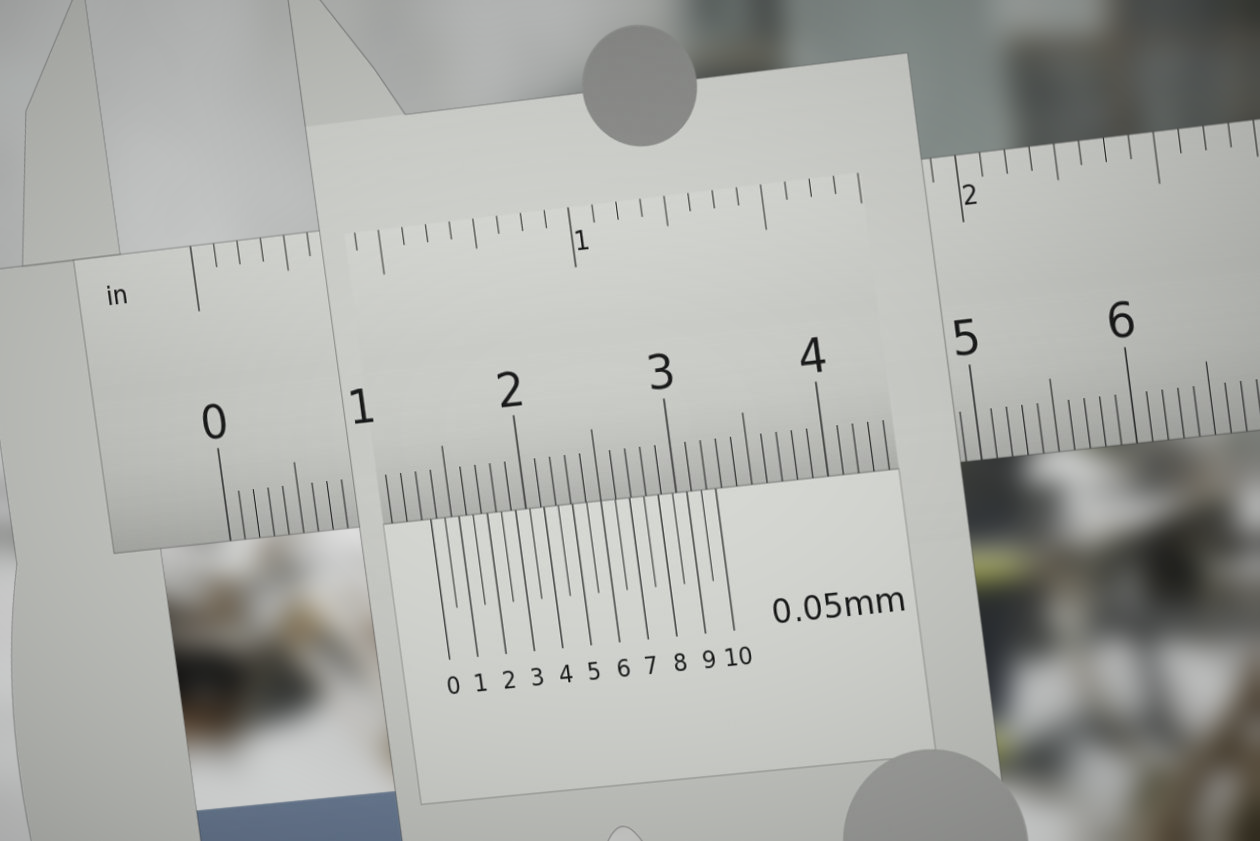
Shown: 13.6; mm
